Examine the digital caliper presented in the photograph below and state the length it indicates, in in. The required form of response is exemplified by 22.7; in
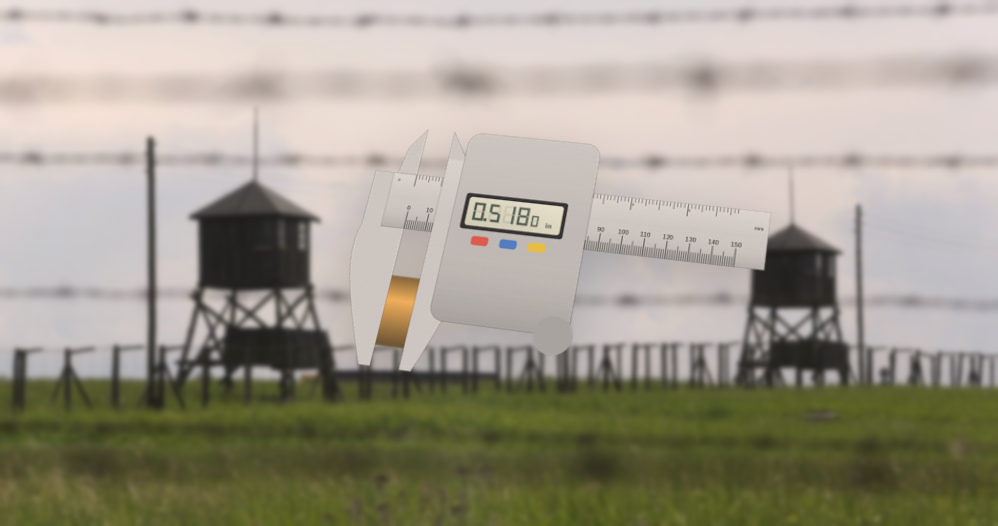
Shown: 0.5180; in
